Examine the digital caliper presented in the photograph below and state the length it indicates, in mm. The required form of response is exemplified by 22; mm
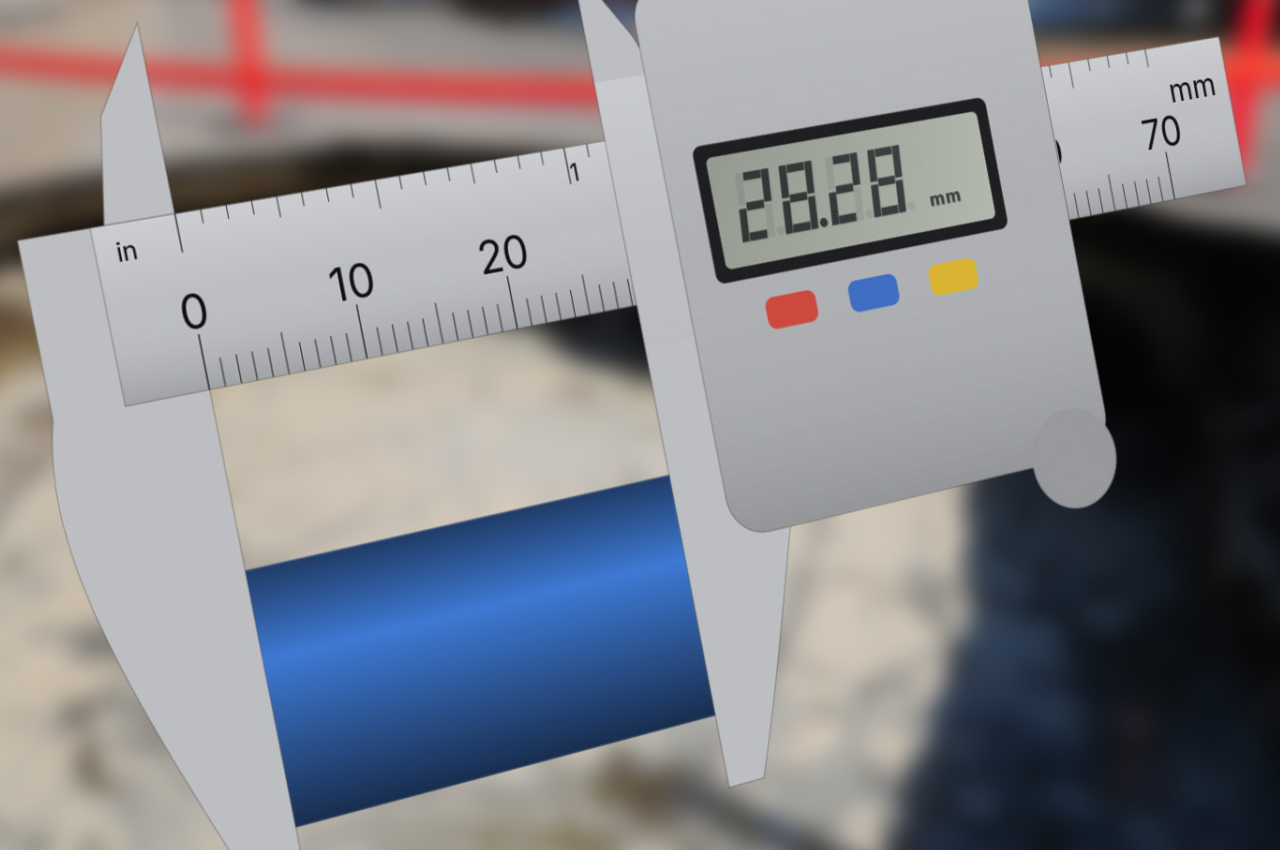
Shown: 28.28; mm
